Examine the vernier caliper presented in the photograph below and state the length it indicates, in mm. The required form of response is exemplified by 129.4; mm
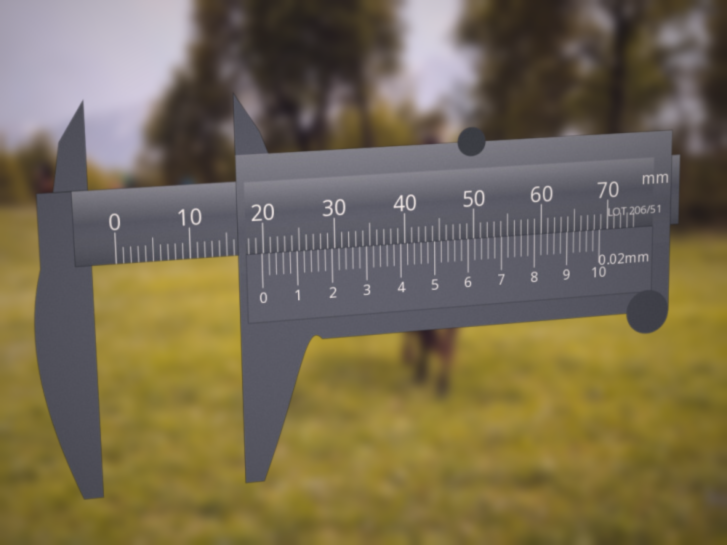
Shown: 19.8; mm
